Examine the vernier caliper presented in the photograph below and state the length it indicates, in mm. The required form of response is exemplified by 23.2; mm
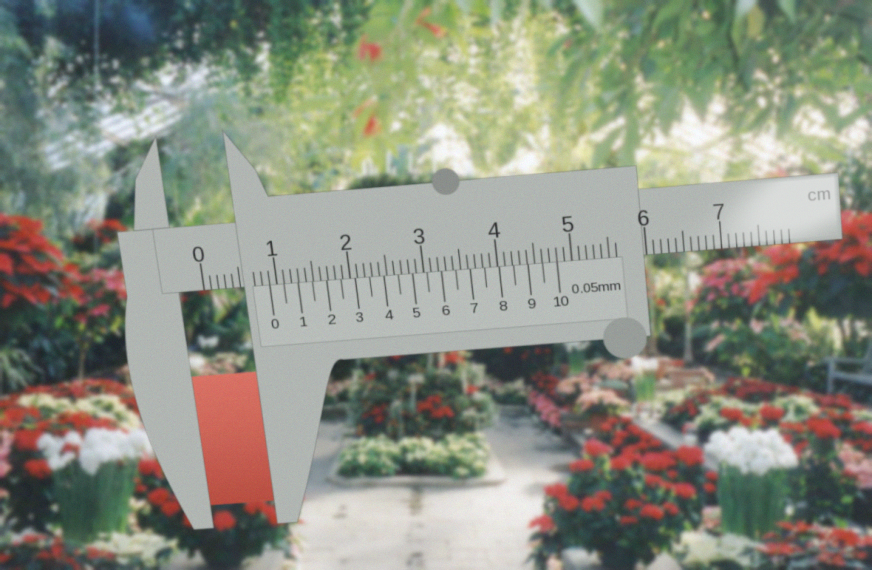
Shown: 9.0; mm
